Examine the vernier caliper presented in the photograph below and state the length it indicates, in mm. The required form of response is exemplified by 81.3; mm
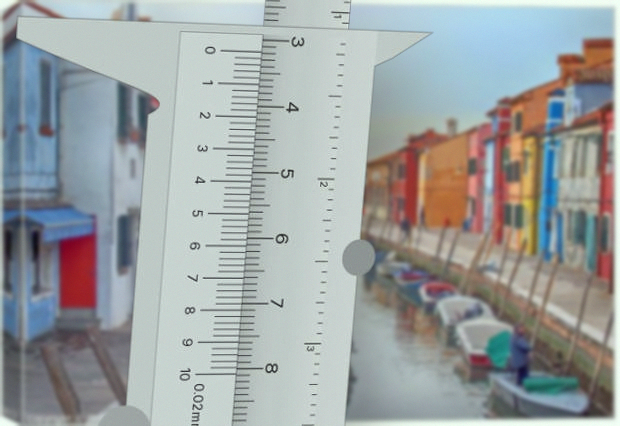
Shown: 31.8; mm
